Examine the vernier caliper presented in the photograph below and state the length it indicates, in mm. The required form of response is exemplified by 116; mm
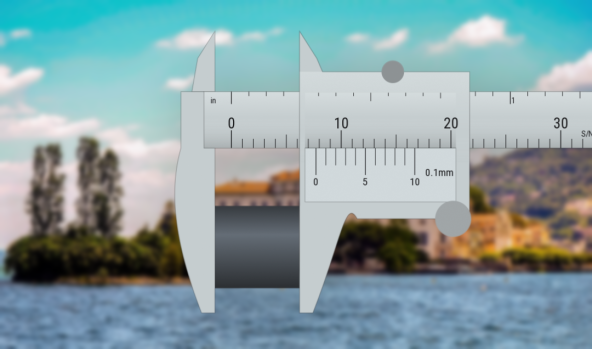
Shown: 7.7; mm
